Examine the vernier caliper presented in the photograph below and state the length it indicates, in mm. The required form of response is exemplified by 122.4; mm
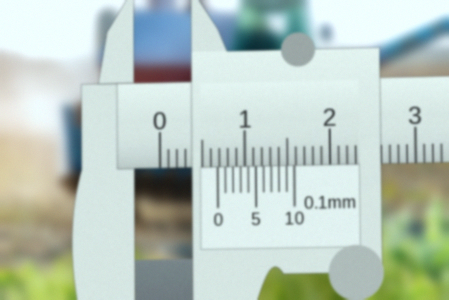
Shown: 6.8; mm
